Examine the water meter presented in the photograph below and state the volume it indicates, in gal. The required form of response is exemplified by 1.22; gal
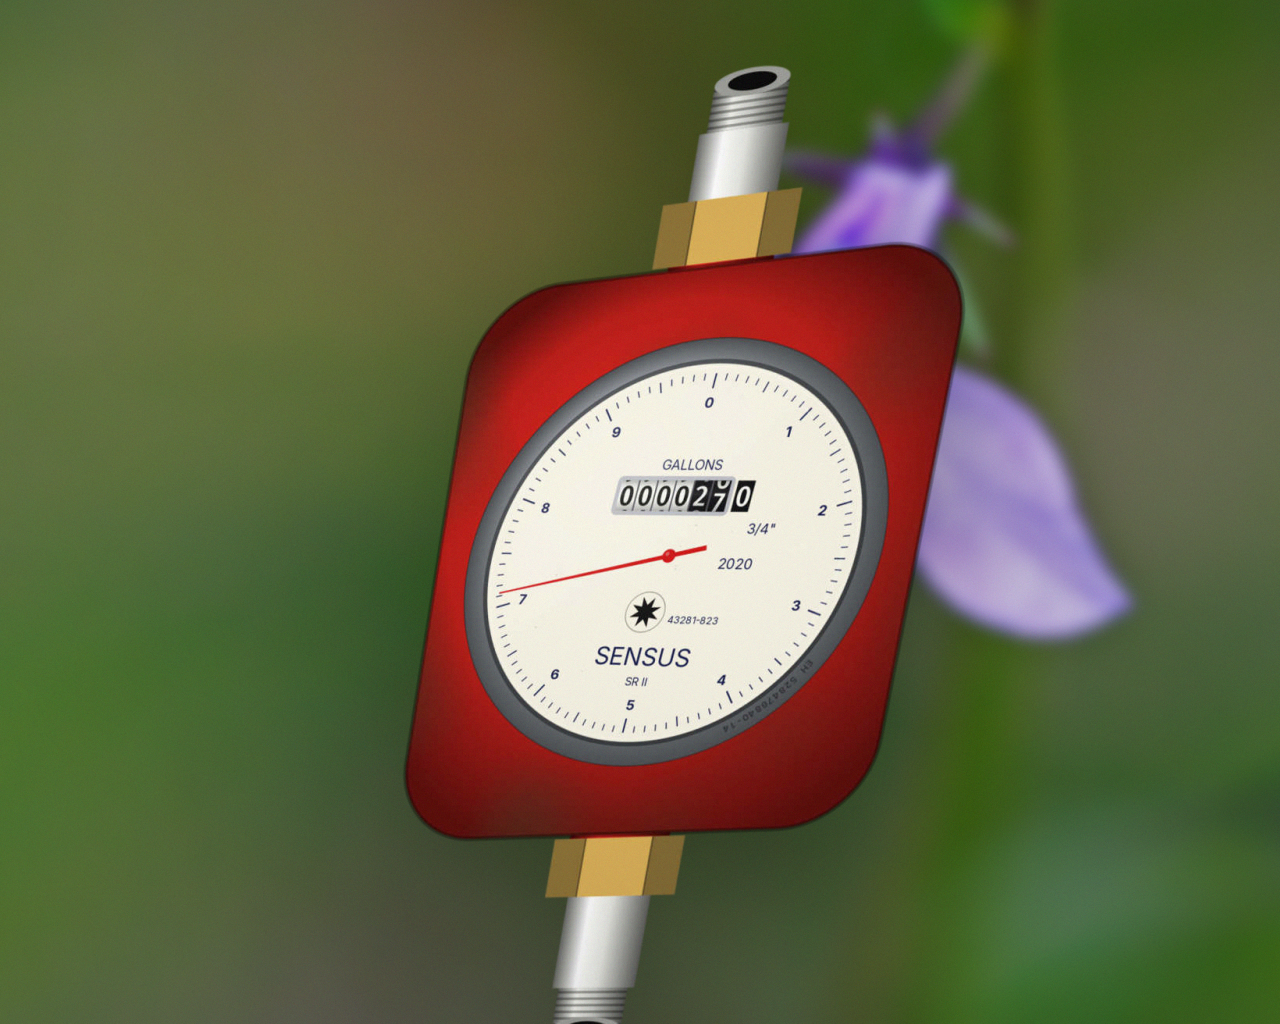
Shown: 267.1; gal
